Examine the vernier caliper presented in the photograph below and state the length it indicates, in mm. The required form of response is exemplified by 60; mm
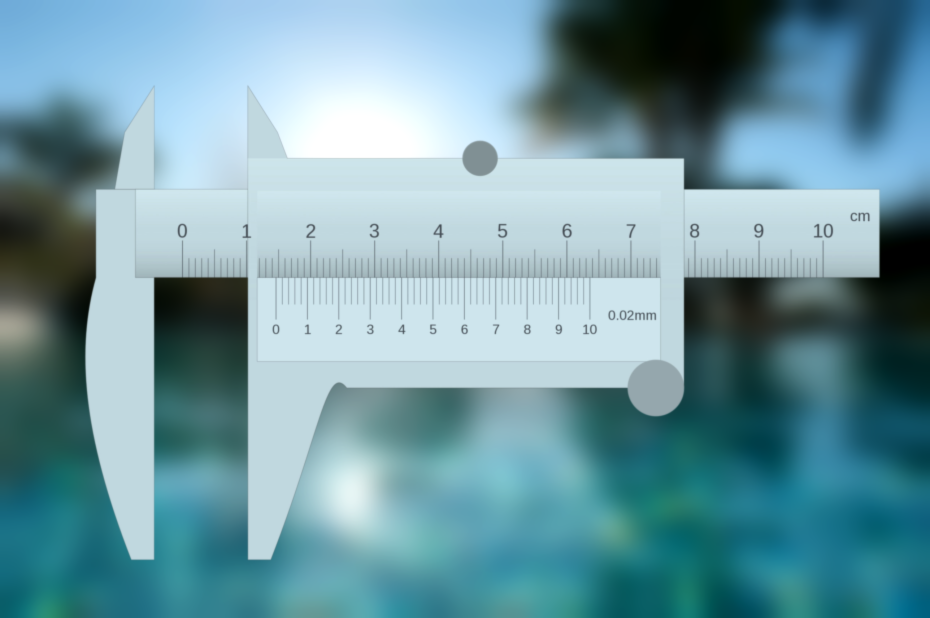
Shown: 14.6; mm
